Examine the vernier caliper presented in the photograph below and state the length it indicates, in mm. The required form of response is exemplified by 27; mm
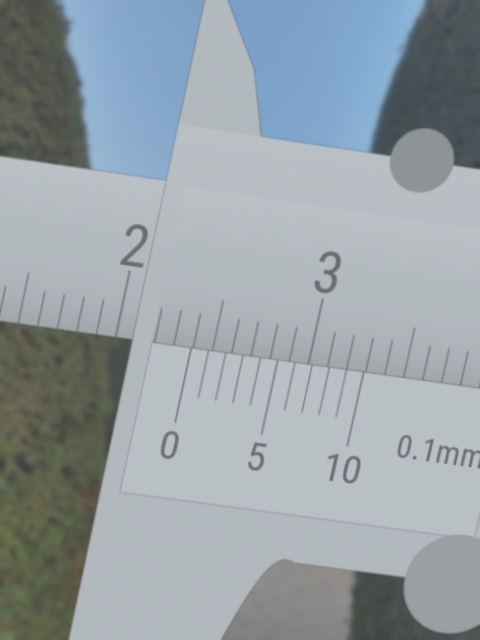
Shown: 23.9; mm
